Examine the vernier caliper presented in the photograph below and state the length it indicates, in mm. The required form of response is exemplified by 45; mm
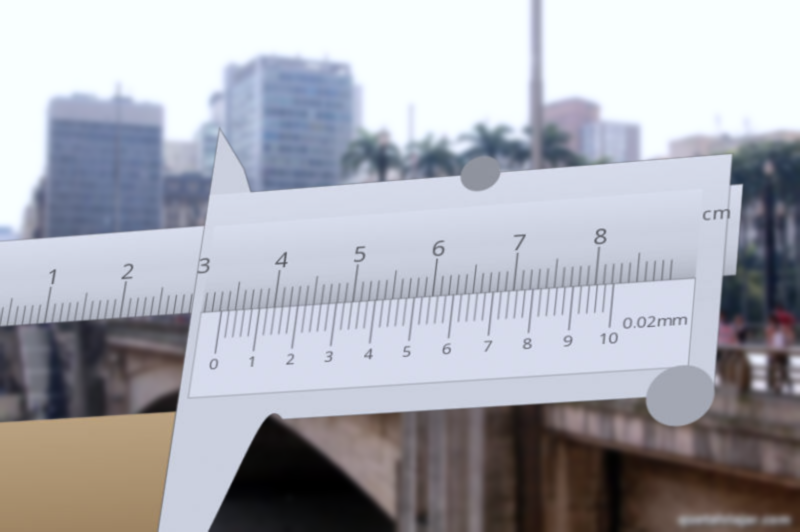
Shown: 33.2; mm
